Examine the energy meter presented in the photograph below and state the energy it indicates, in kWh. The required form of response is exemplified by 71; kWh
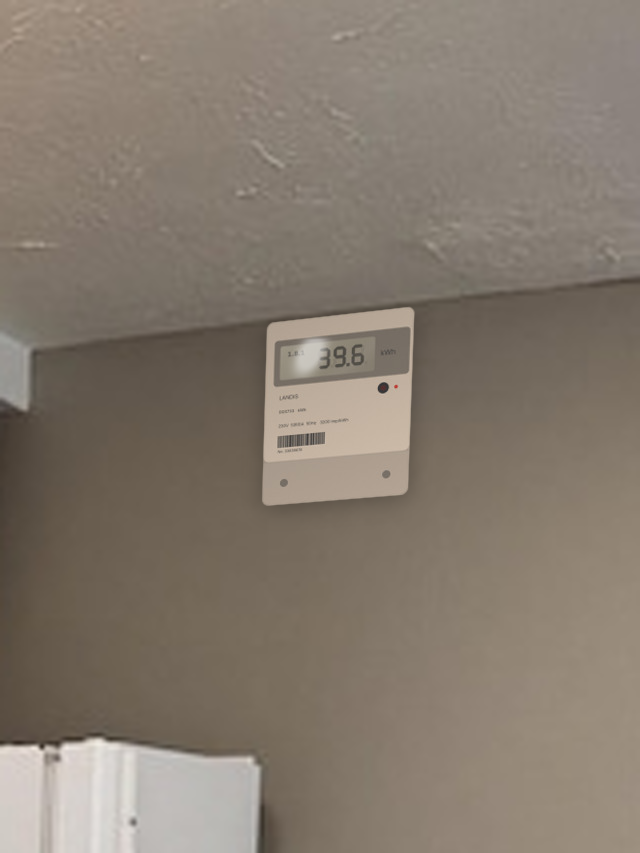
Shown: 39.6; kWh
